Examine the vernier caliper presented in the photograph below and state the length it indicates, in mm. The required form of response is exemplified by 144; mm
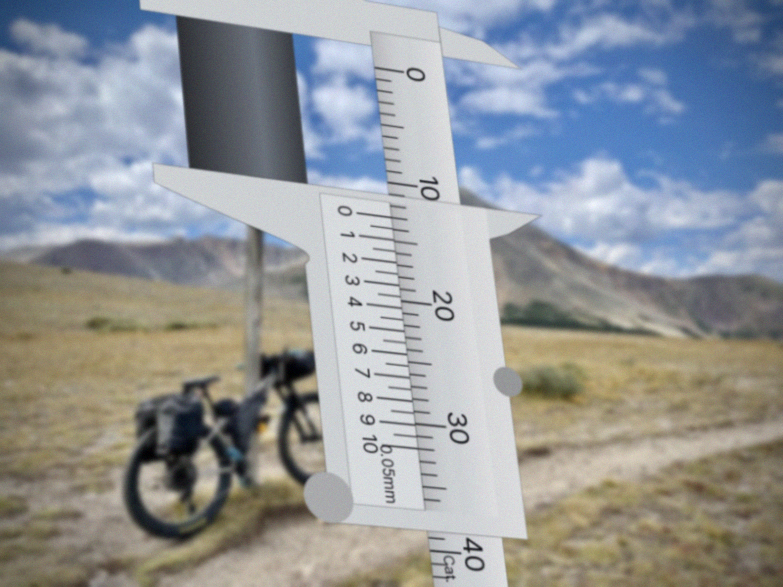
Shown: 13.0; mm
